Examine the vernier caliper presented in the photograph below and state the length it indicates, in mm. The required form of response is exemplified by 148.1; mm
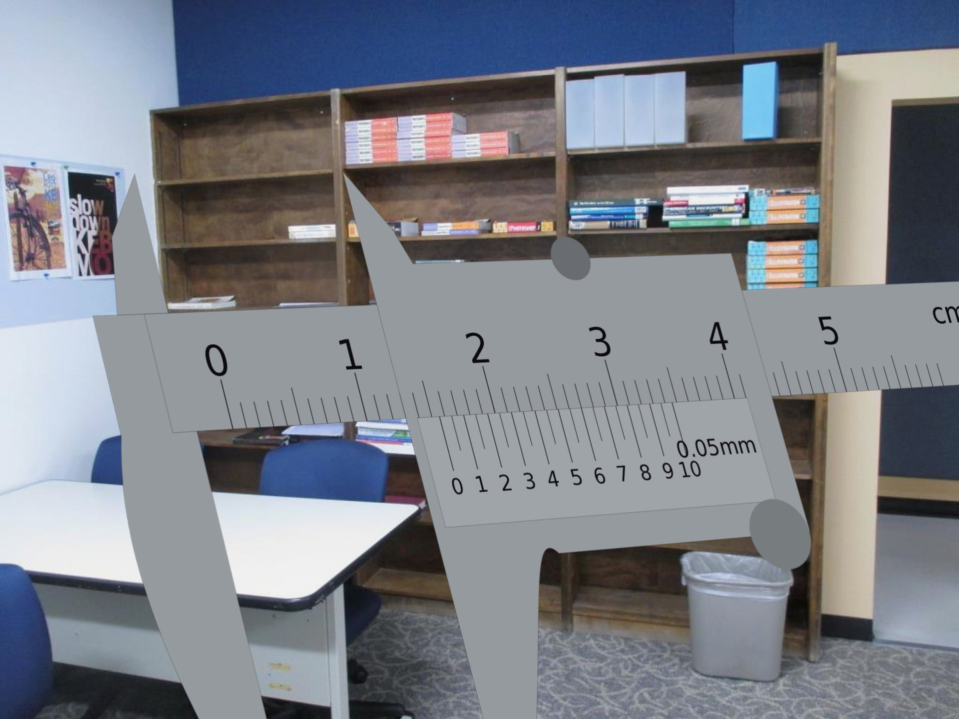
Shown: 15.6; mm
